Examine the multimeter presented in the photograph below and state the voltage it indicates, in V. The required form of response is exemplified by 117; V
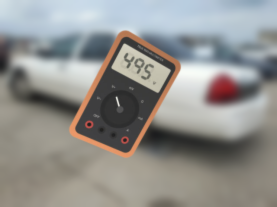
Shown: 495; V
